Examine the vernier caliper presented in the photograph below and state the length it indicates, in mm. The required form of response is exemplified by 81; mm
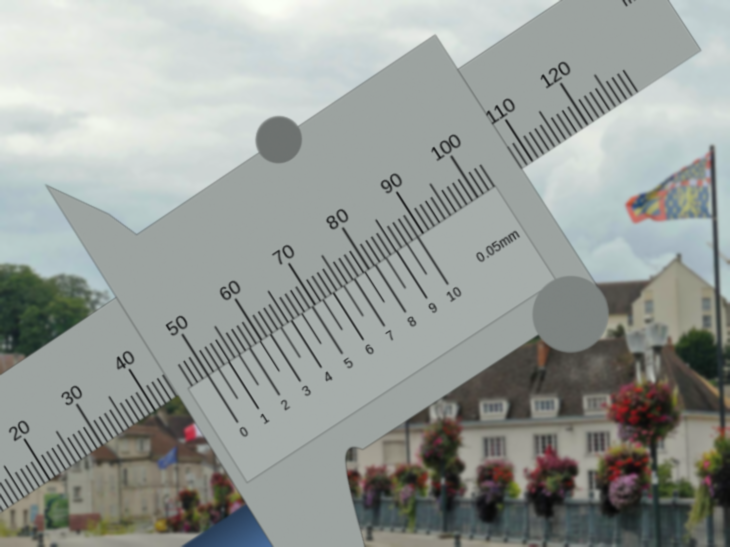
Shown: 50.0; mm
